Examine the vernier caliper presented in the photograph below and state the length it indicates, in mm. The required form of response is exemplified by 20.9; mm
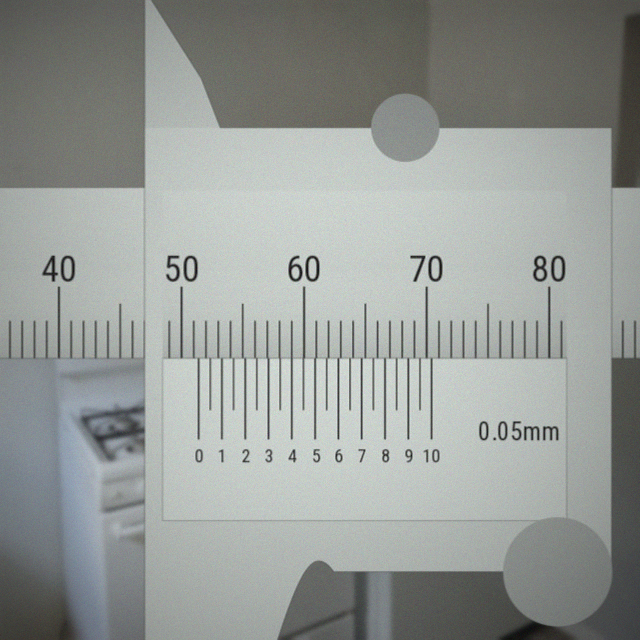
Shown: 51.4; mm
